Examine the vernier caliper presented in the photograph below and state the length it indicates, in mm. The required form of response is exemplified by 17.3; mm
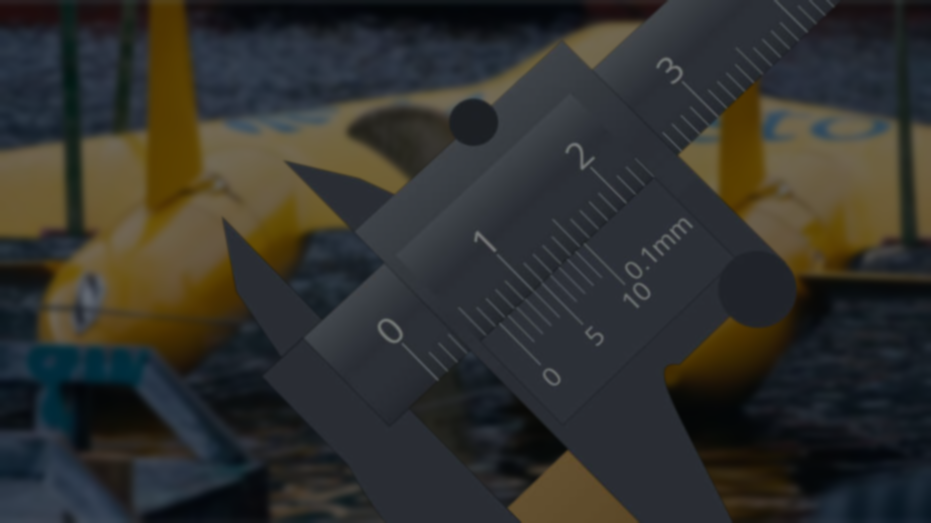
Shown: 6.4; mm
